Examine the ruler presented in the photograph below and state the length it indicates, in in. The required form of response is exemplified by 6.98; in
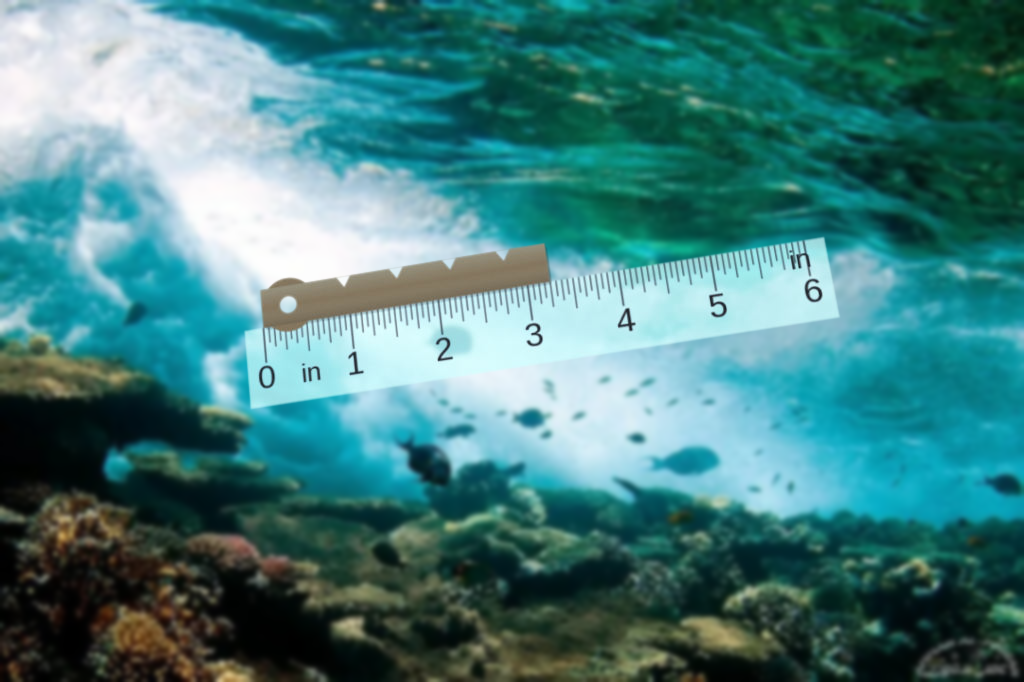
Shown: 3.25; in
